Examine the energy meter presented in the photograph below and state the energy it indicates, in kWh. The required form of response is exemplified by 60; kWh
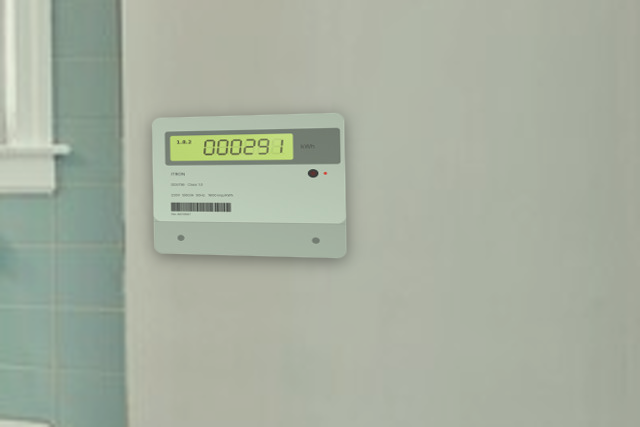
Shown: 291; kWh
